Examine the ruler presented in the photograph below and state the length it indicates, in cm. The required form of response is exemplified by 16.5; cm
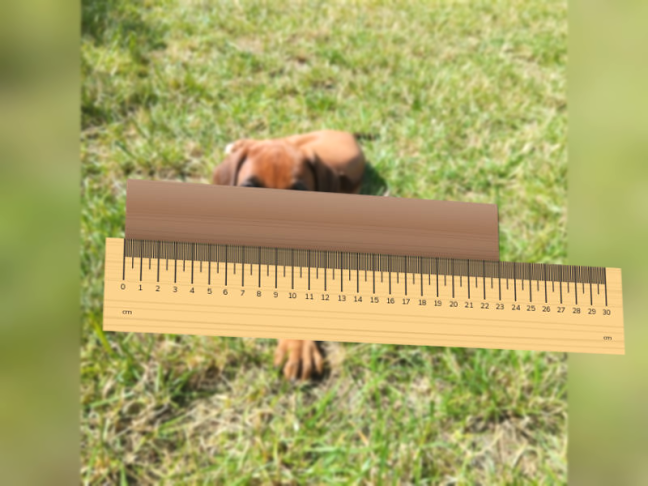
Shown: 23; cm
